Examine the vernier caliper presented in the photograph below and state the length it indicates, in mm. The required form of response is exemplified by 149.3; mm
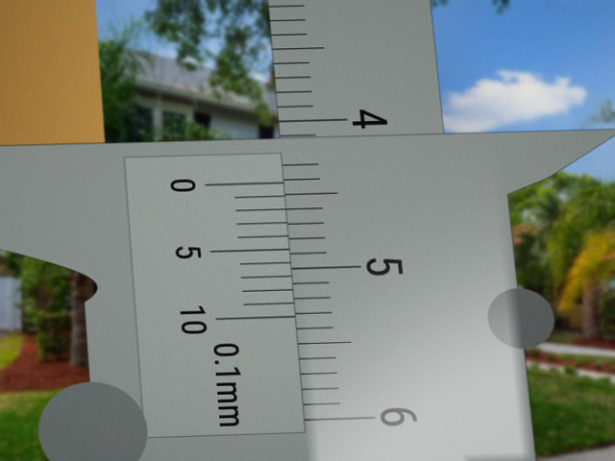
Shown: 44.2; mm
